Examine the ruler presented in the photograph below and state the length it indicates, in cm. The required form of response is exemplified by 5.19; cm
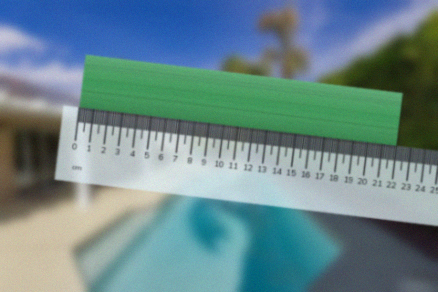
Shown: 22; cm
